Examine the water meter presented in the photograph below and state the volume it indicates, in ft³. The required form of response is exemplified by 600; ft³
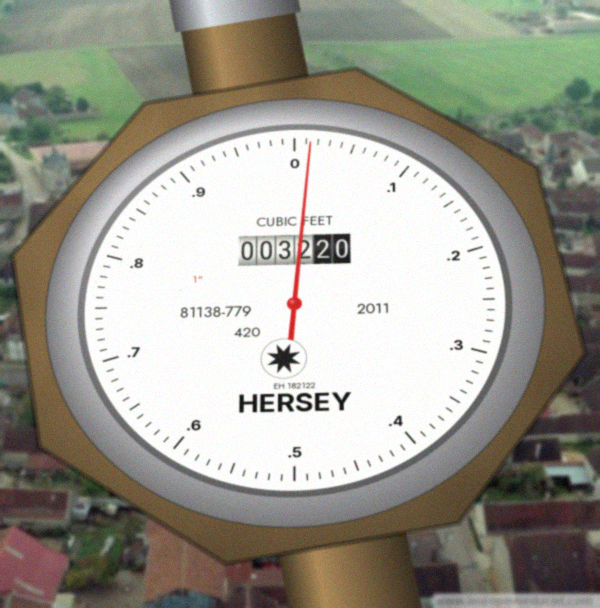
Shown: 3220.01; ft³
